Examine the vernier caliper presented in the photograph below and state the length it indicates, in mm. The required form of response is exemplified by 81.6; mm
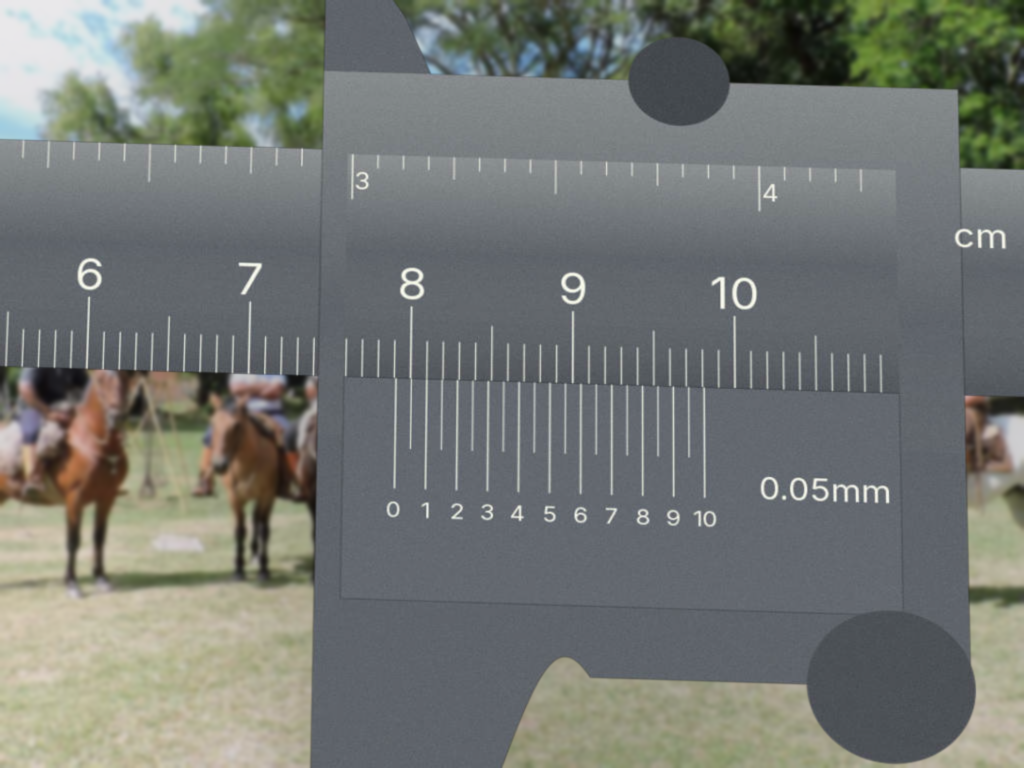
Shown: 79.1; mm
